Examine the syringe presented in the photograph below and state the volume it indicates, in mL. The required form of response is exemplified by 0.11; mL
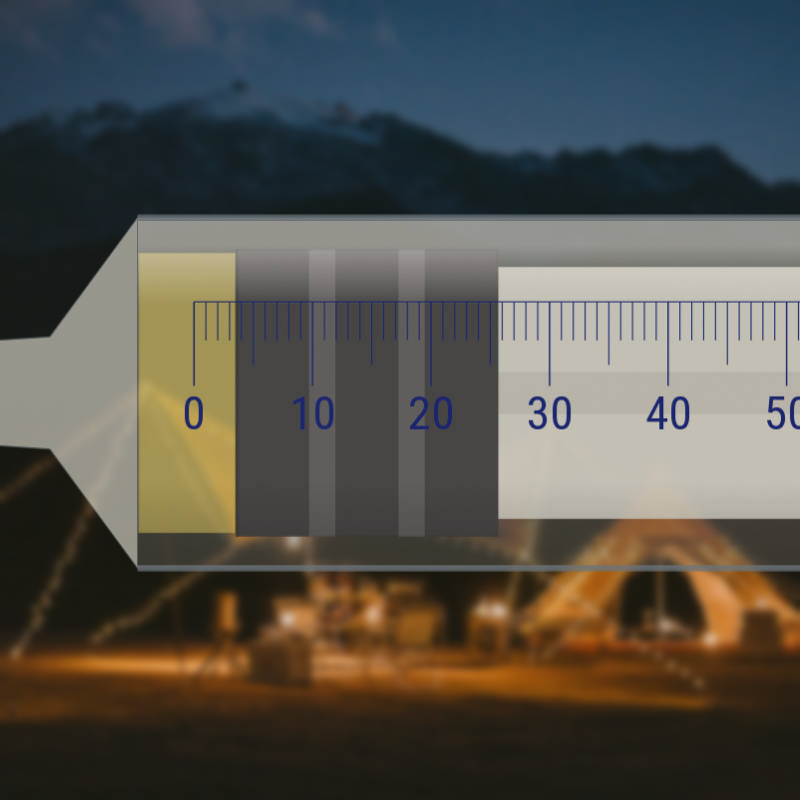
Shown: 3.5; mL
